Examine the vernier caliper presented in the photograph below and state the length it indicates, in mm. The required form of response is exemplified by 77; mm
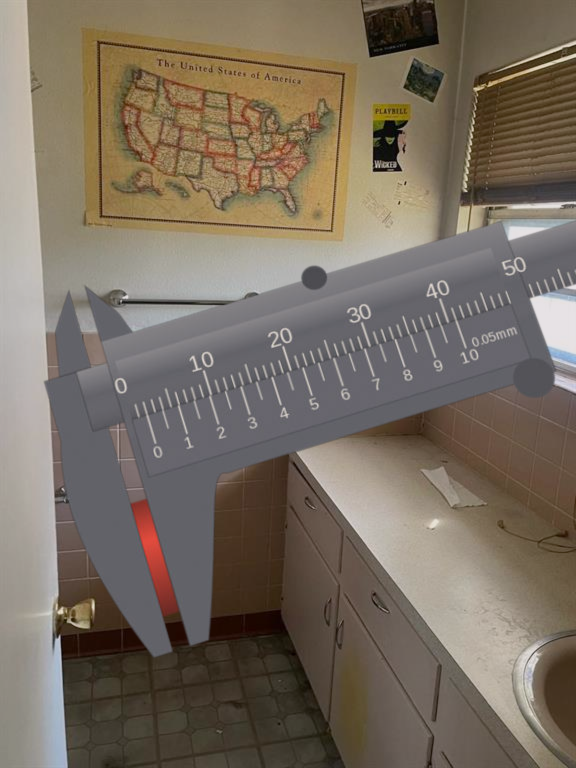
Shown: 2.0; mm
